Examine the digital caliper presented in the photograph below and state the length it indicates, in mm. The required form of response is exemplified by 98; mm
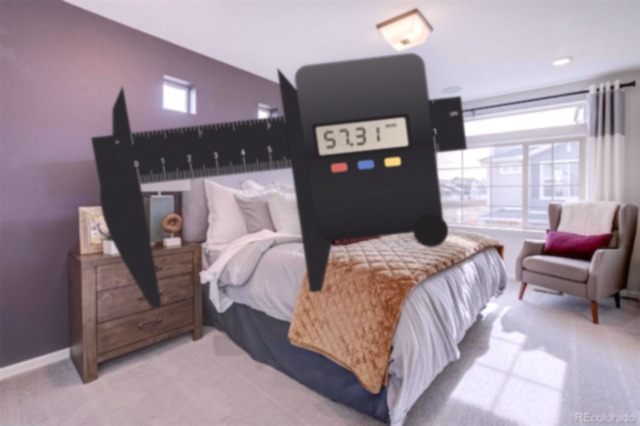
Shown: 57.31; mm
